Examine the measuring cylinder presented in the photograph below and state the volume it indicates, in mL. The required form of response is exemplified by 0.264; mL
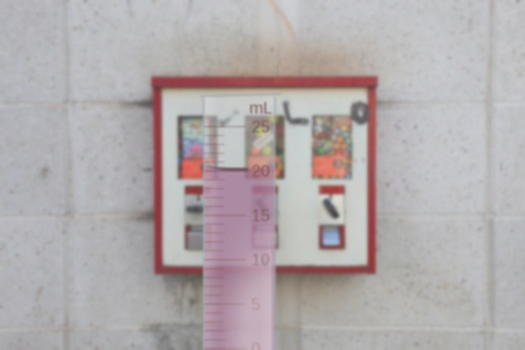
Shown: 20; mL
